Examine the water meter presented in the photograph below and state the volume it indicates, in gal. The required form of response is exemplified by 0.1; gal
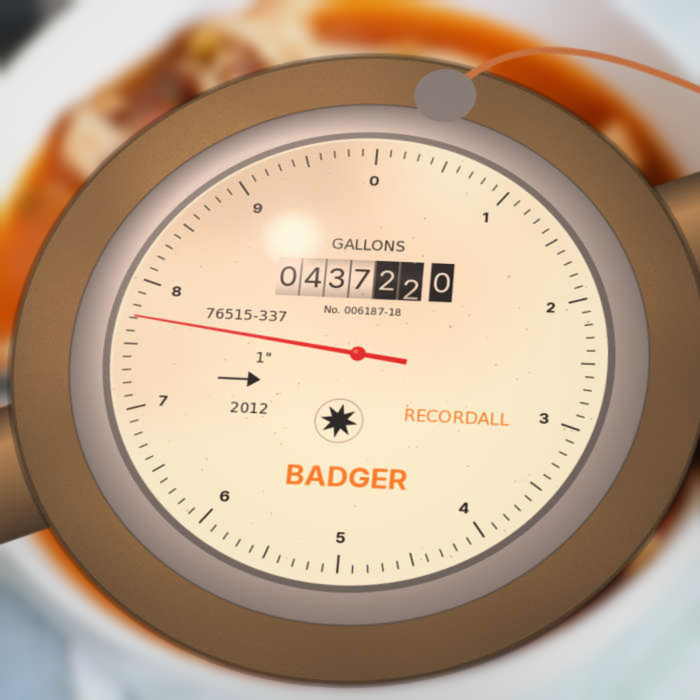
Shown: 437217.7; gal
